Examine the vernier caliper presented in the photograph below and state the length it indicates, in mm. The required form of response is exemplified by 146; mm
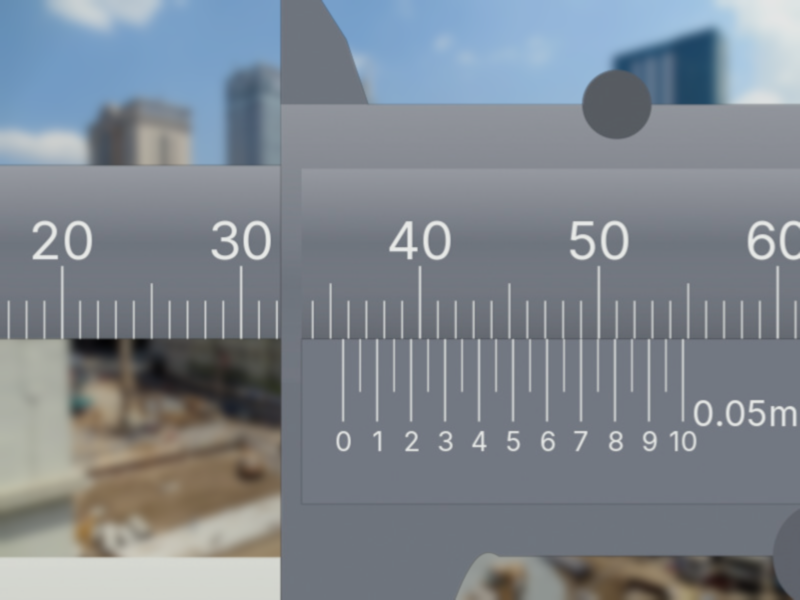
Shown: 35.7; mm
